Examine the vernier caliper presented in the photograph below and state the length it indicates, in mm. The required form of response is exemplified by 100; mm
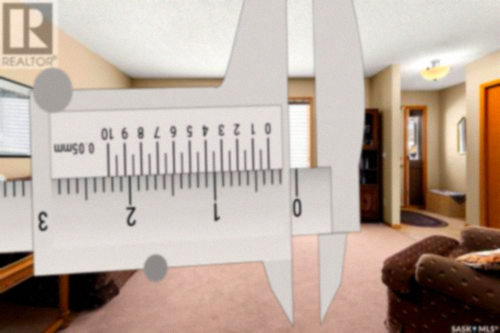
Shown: 3.4; mm
